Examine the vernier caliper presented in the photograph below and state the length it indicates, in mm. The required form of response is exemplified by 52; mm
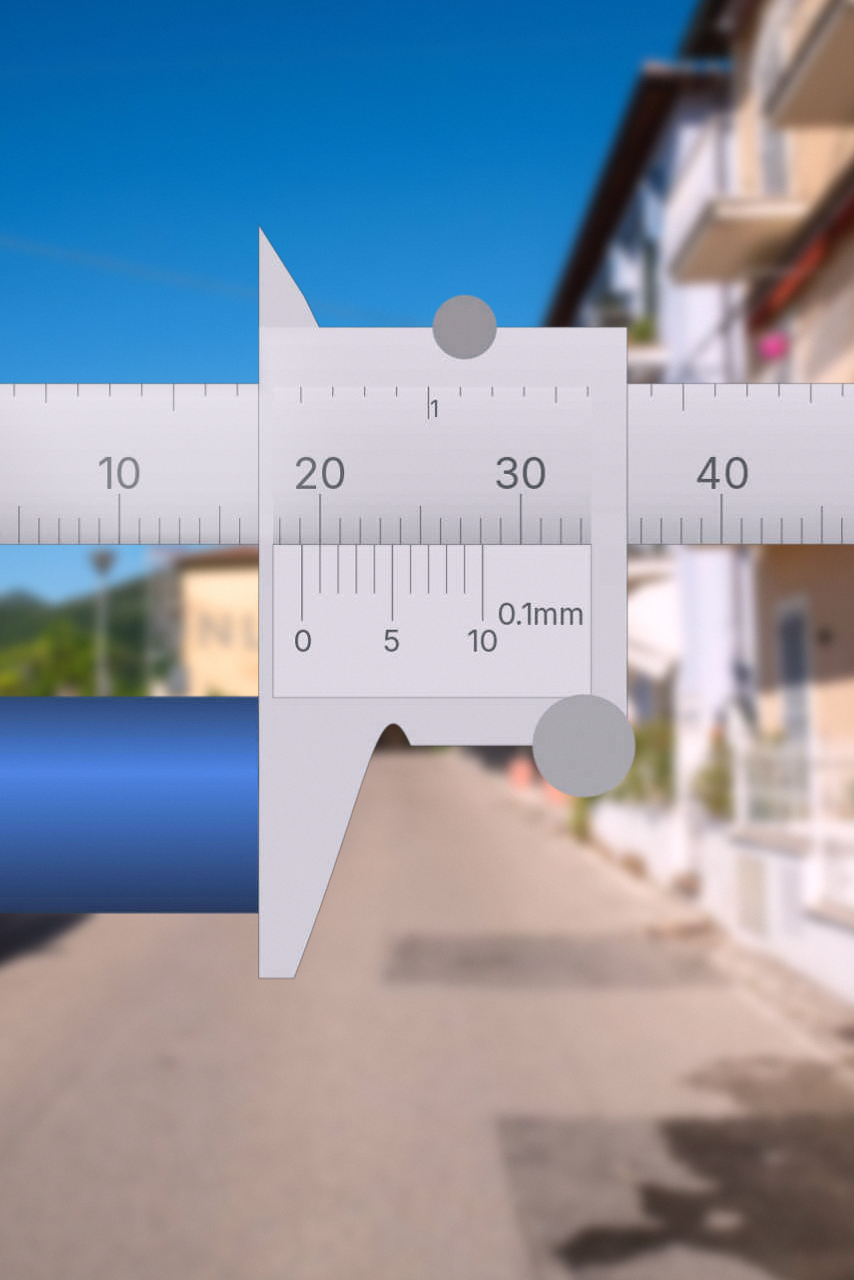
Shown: 19.1; mm
